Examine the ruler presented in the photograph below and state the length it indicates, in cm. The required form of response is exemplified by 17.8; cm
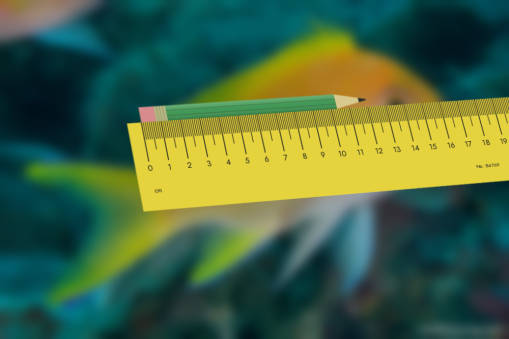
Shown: 12; cm
